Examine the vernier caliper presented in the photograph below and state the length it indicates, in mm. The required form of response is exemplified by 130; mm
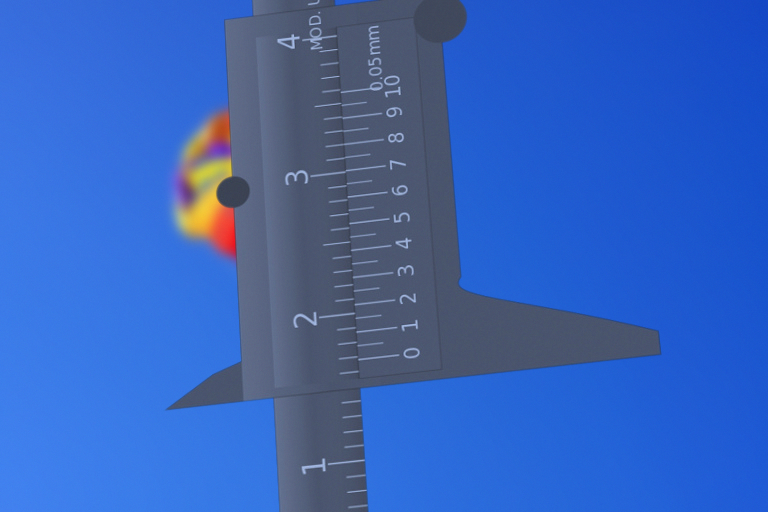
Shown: 16.8; mm
